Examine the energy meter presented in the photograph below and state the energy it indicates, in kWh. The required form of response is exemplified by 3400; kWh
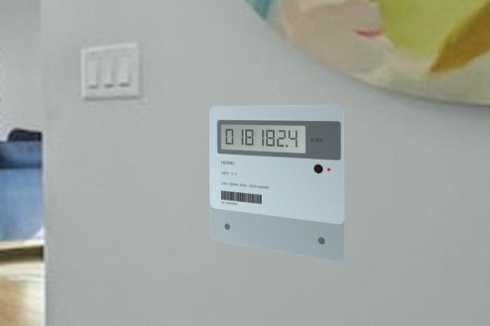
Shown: 18182.4; kWh
